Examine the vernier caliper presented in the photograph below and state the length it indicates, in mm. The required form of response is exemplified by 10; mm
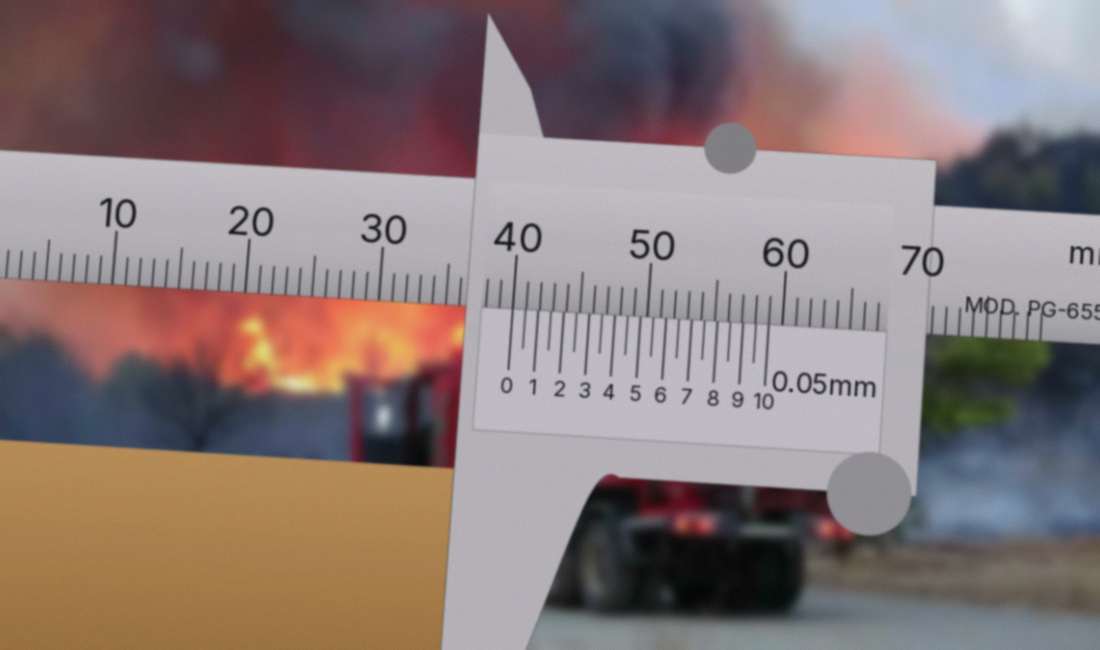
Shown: 40.0; mm
